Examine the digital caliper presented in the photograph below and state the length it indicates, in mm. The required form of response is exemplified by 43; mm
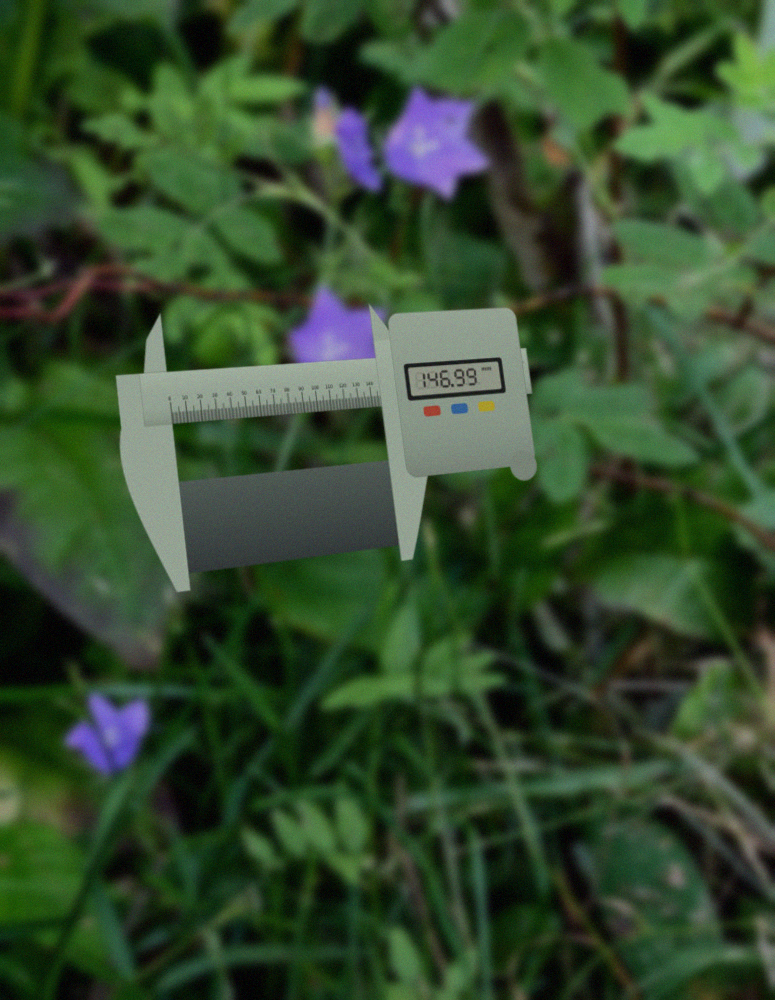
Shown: 146.99; mm
